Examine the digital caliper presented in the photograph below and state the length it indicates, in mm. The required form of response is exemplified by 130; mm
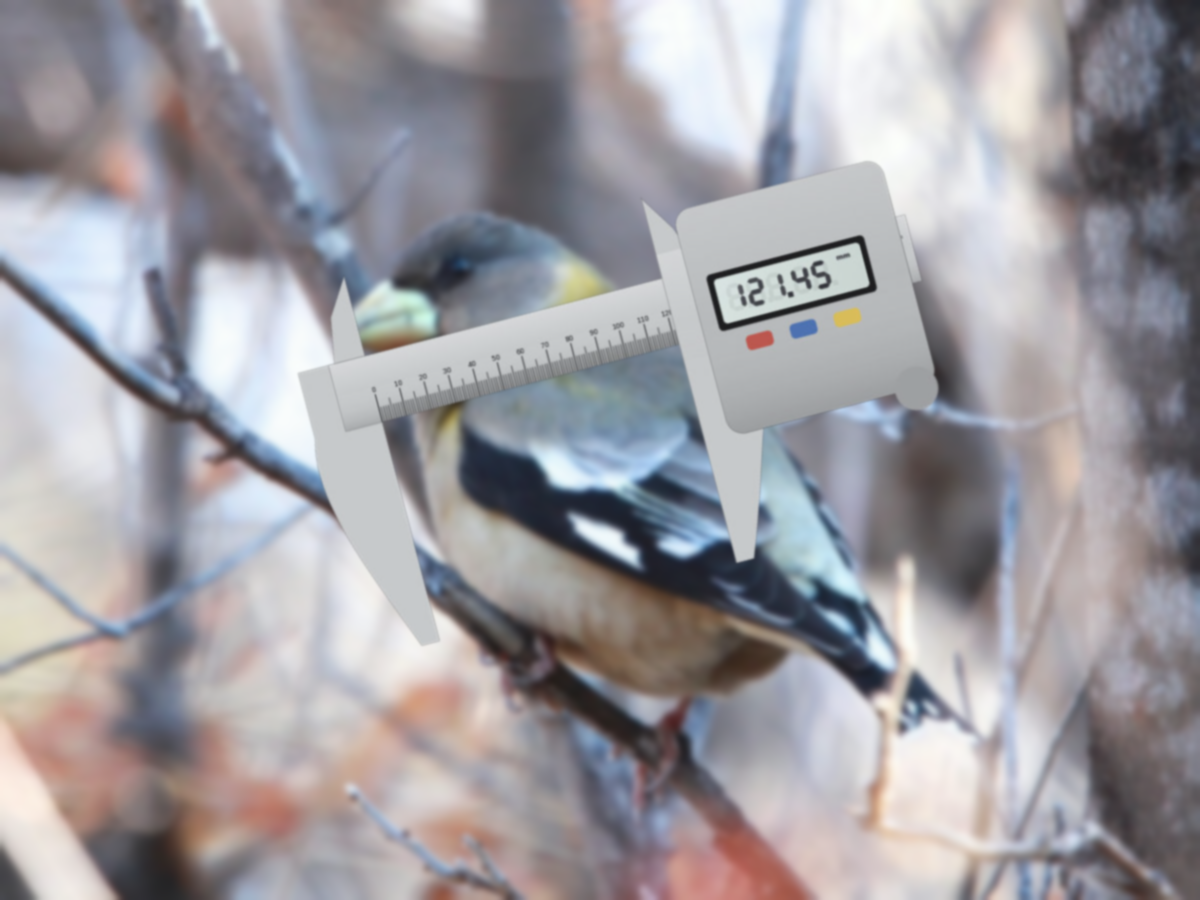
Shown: 121.45; mm
